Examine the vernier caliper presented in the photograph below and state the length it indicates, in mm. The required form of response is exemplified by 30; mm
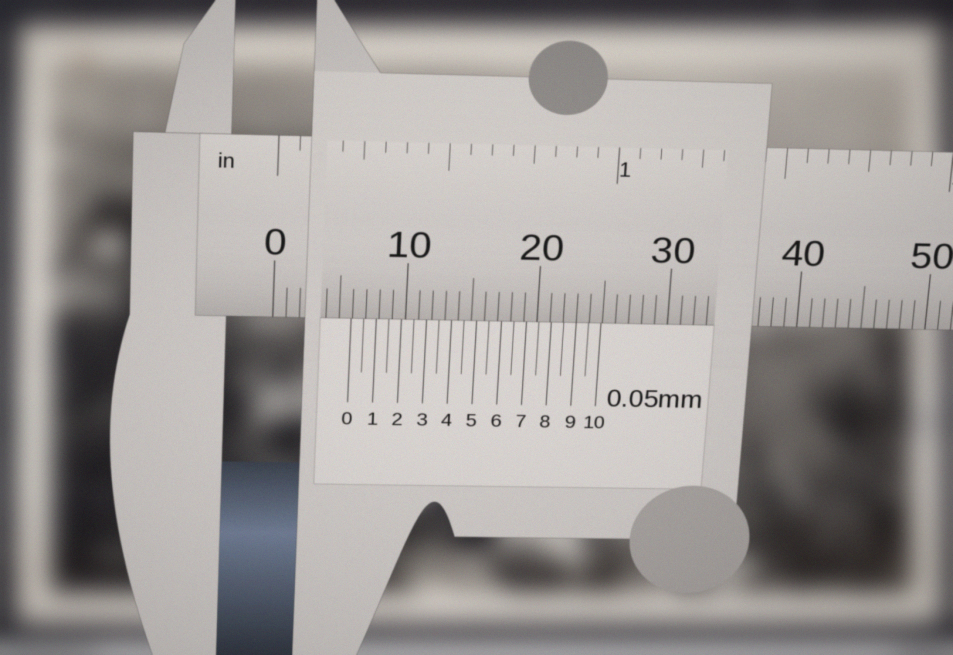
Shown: 5.9; mm
